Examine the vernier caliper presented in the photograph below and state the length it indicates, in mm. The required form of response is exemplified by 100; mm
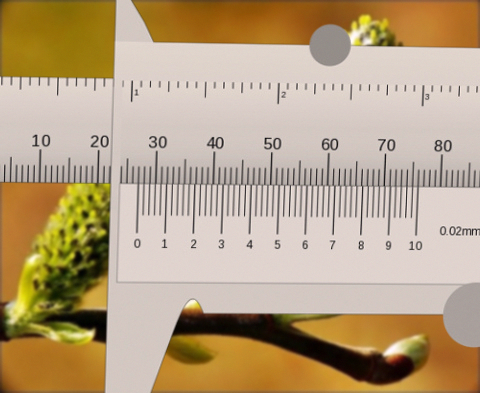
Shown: 27.0; mm
